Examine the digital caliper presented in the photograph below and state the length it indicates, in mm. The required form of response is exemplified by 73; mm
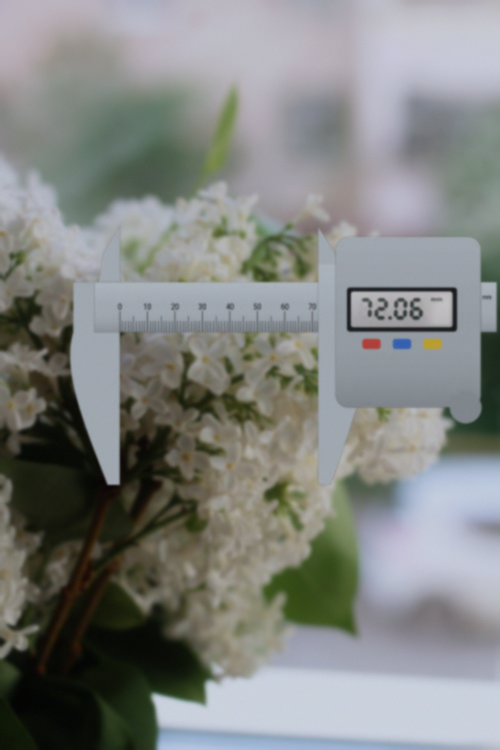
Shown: 72.06; mm
